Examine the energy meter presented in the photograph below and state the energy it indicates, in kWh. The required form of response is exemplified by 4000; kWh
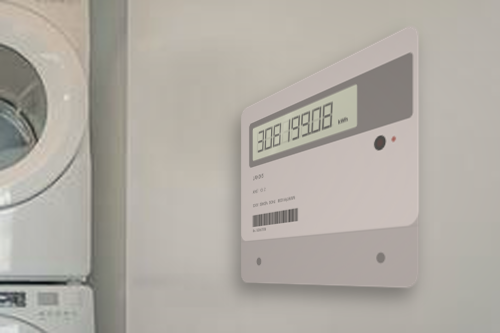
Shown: 308199.08; kWh
